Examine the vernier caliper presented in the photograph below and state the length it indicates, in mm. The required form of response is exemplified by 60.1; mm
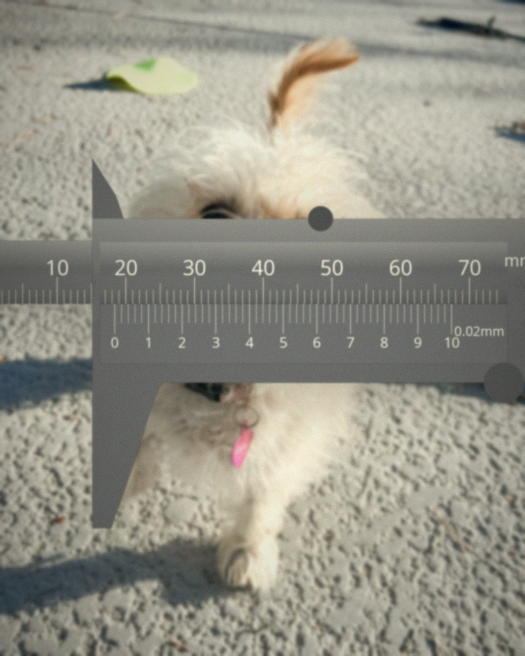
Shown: 18.4; mm
